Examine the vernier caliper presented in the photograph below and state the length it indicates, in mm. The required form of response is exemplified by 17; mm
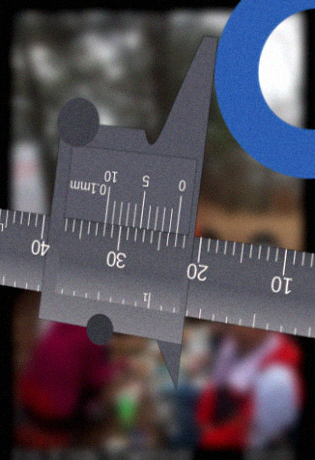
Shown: 23.0; mm
